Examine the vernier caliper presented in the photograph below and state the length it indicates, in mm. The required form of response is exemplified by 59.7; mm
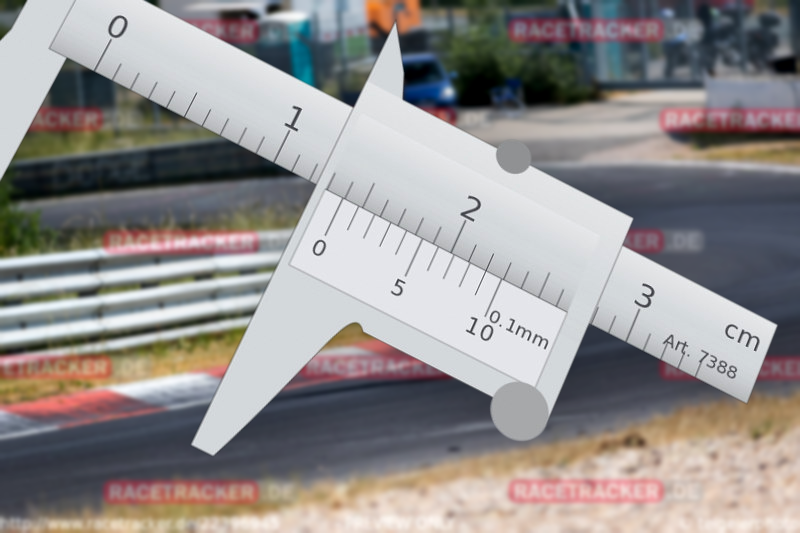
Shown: 13.9; mm
